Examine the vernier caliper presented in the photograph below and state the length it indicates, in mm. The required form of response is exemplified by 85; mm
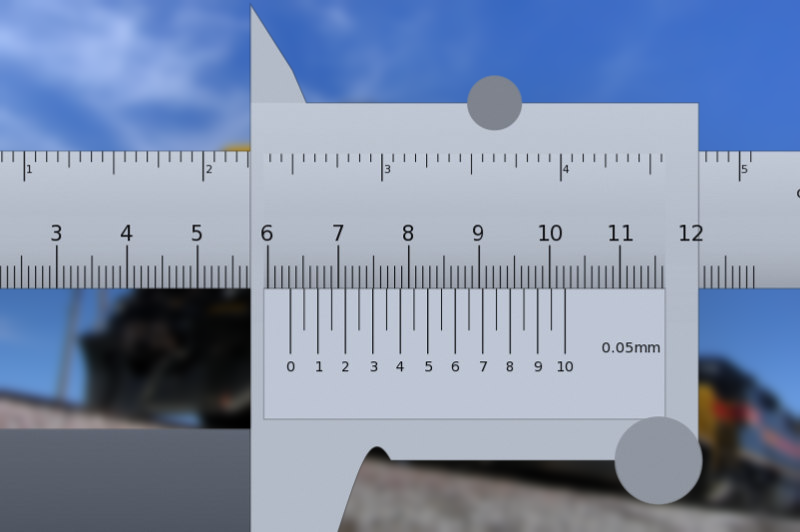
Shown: 63.2; mm
